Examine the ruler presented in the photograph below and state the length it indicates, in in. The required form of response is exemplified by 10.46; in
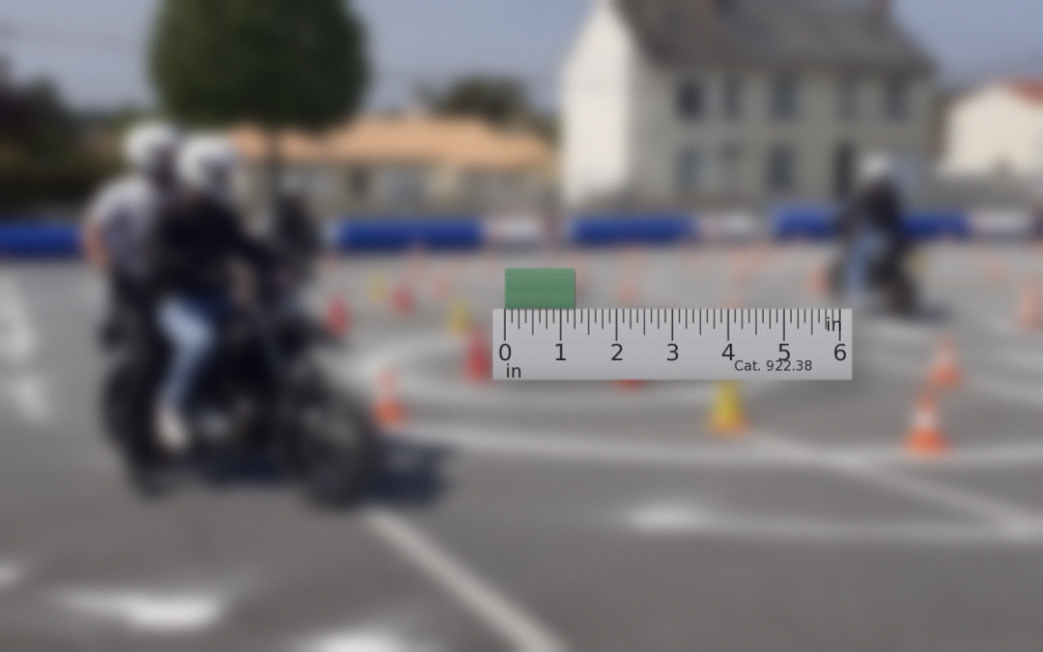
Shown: 1.25; in
